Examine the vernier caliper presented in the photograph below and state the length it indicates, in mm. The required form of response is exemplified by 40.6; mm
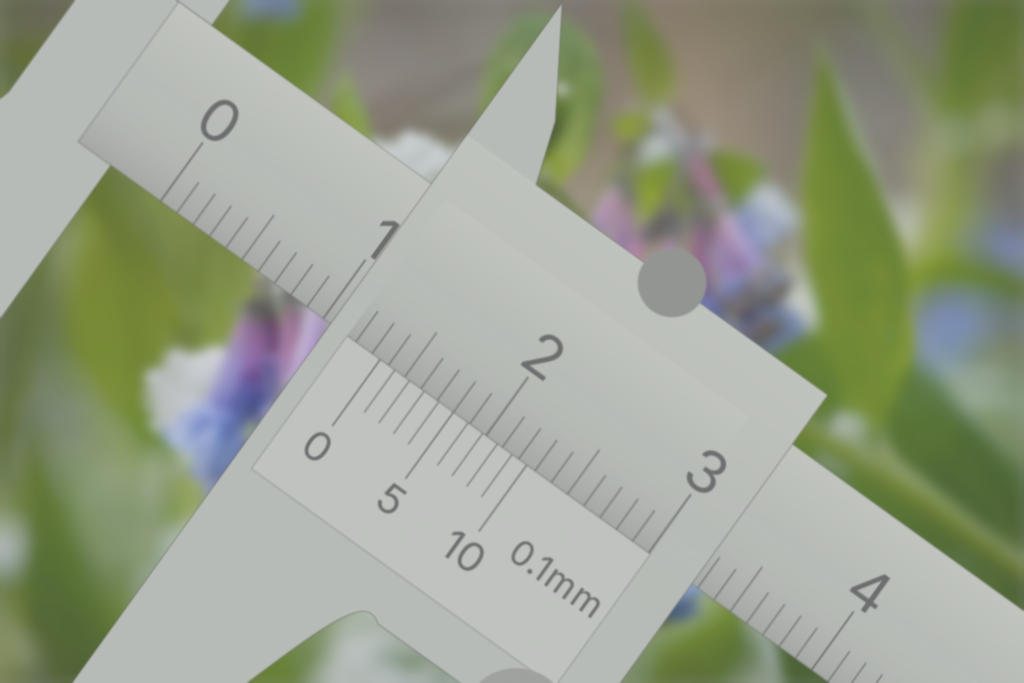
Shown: 13.5; mm
